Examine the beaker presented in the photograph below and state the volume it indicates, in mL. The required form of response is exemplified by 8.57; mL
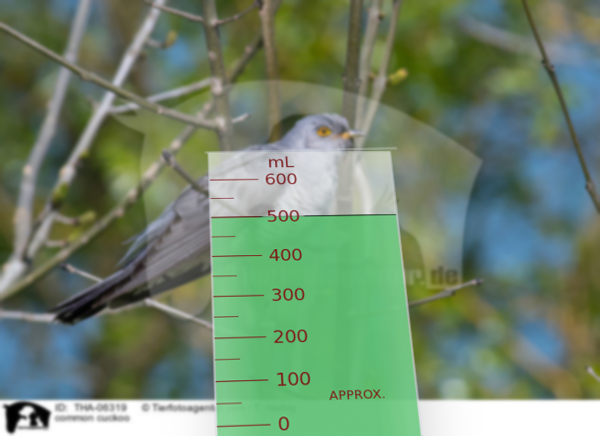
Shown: 500; mL
